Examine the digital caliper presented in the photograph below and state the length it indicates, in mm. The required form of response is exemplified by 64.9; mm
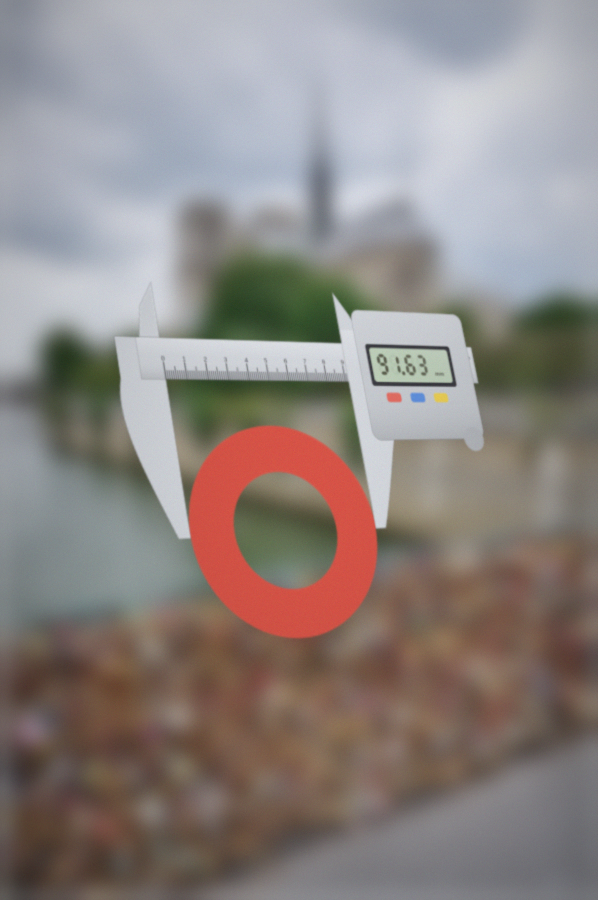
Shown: 91.63; mm
